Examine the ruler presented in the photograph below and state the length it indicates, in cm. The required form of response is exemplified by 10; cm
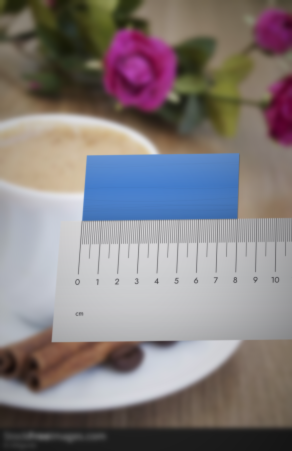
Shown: 8; cm
